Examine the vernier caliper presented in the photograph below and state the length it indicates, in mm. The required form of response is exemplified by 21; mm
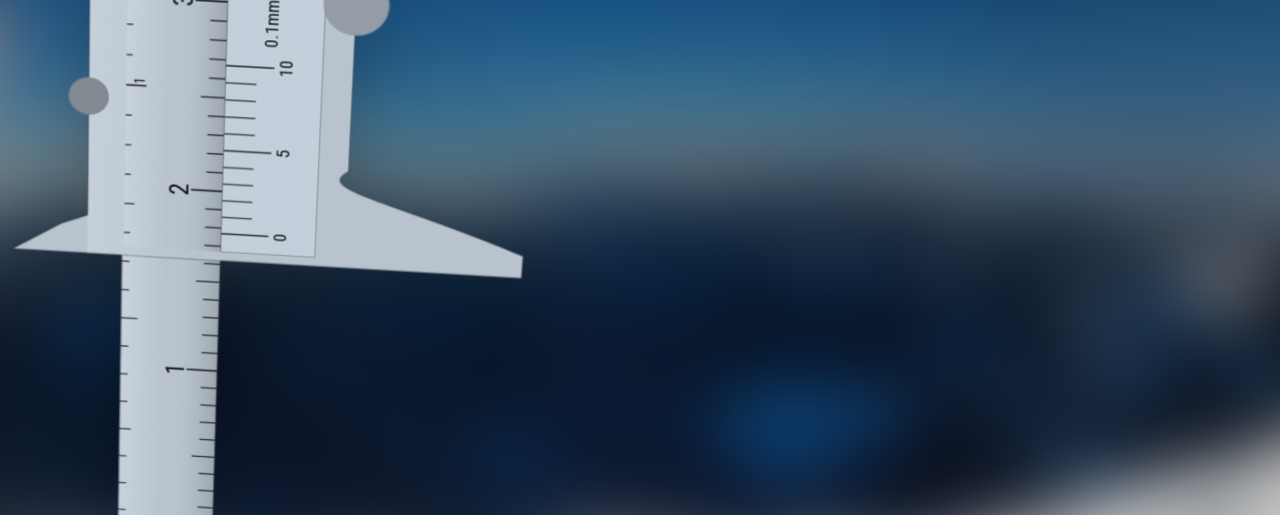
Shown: 17.7; mm
